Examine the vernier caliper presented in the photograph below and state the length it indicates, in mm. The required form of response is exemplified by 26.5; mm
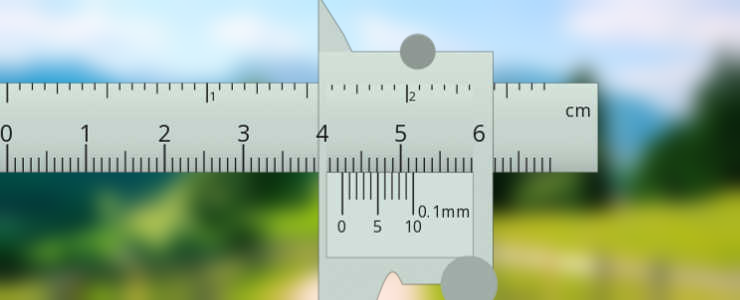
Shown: 42.6; mm
